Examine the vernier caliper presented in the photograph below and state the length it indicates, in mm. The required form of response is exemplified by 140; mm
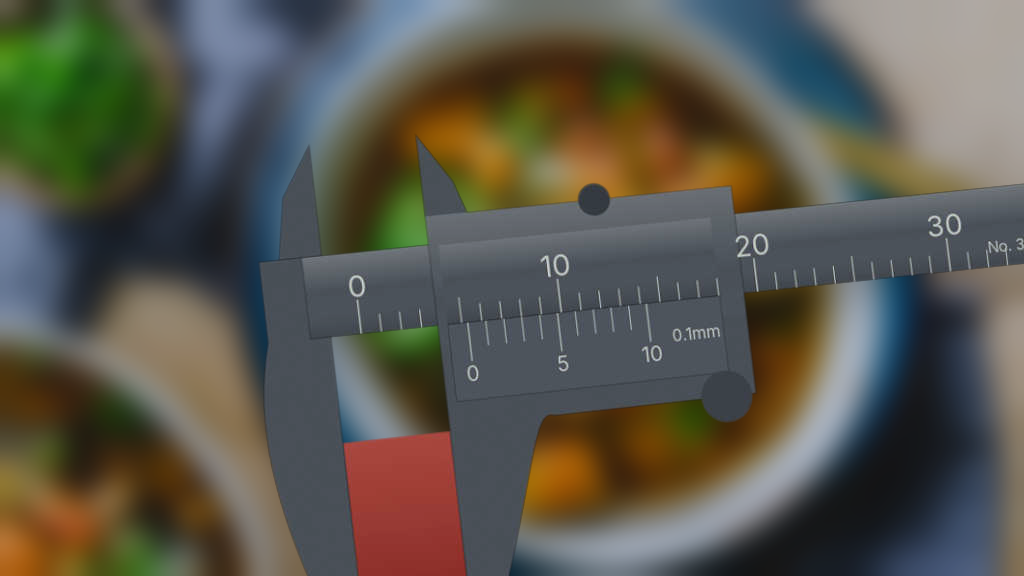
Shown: 5.3; mm
